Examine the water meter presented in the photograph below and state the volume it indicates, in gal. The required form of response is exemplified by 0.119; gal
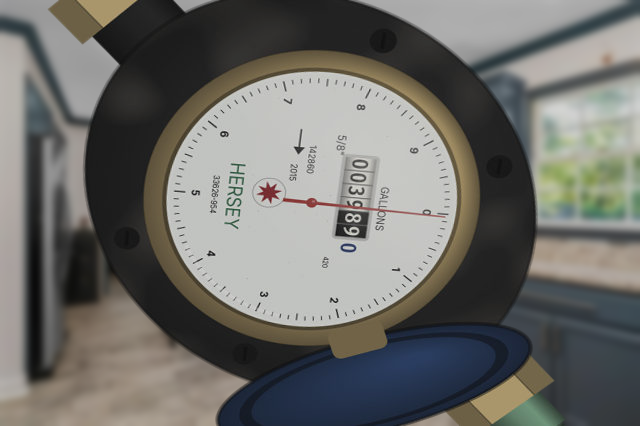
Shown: 39890.0; gal
